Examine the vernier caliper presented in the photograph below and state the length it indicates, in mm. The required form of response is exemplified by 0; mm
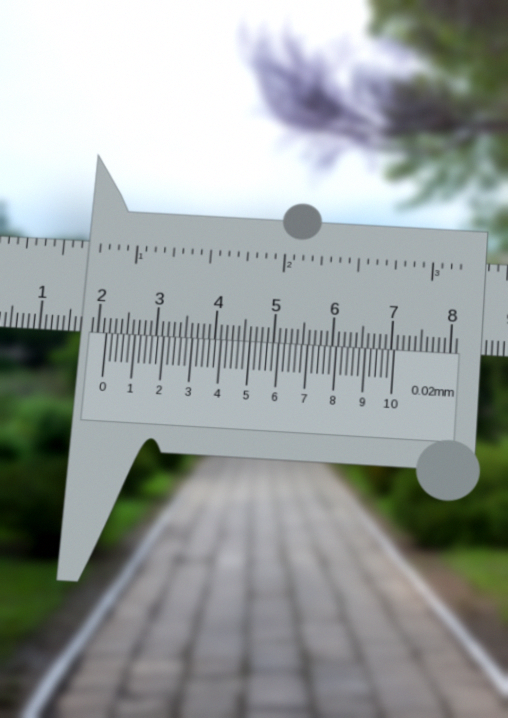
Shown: 21.5; mm
